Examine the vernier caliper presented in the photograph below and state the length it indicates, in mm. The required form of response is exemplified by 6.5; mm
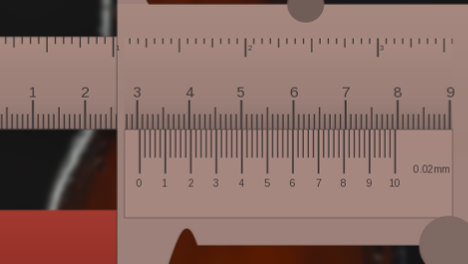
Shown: 30.5; mm
